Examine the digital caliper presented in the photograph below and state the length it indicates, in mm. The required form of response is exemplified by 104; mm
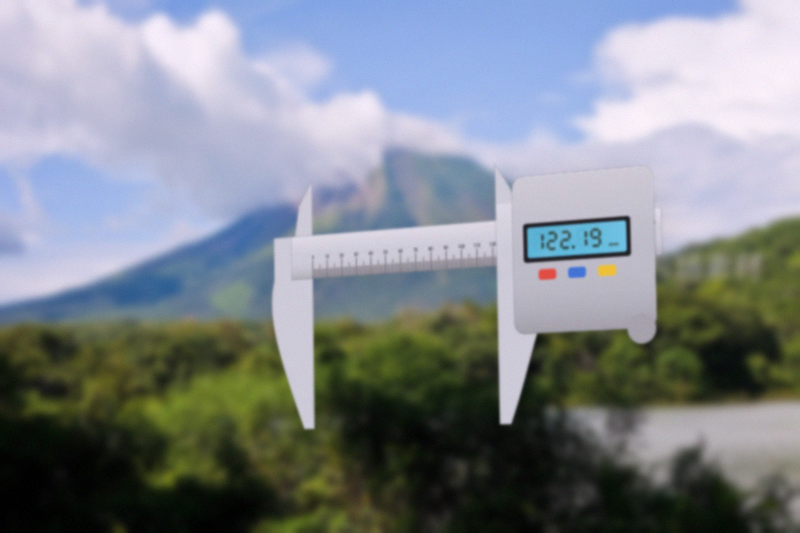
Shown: 122.19; mm
